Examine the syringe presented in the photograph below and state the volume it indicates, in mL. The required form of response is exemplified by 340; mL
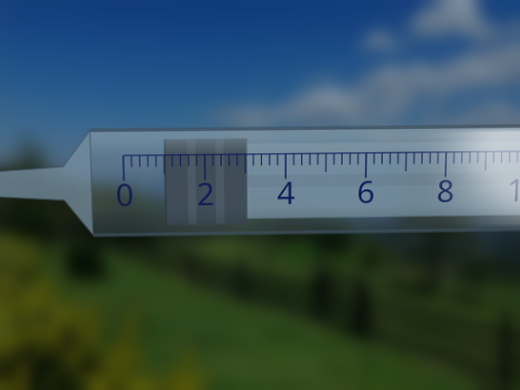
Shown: 1; mL
